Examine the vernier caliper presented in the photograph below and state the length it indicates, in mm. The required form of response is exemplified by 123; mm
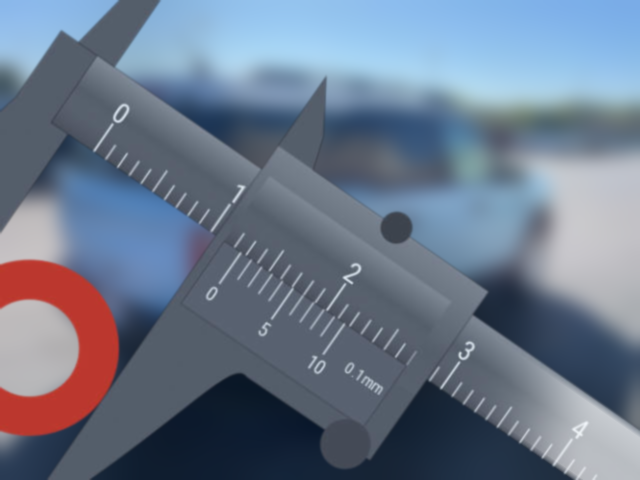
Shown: 12.6; mm
